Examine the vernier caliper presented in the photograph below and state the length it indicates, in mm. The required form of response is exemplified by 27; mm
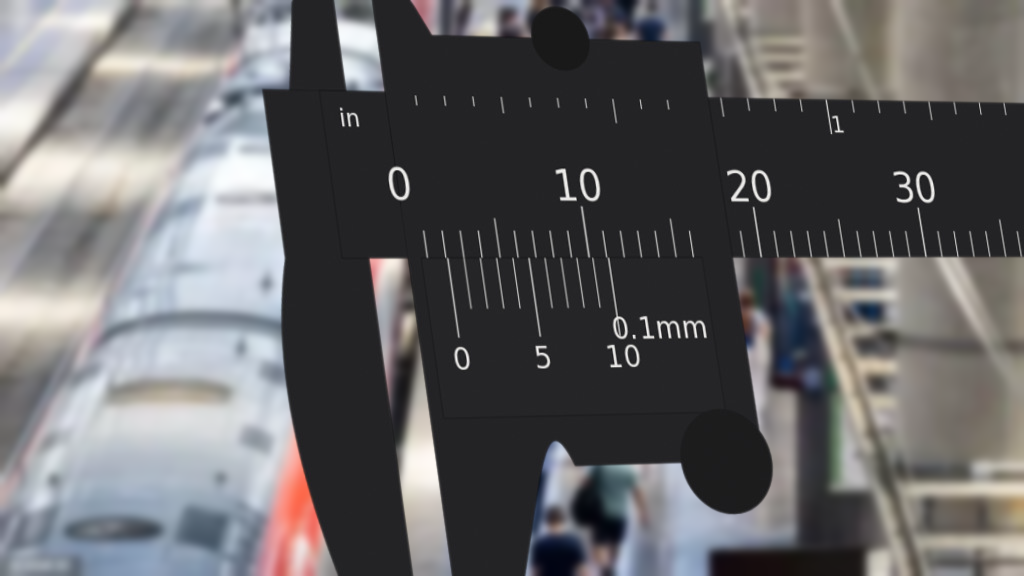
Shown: 2.1; mm
